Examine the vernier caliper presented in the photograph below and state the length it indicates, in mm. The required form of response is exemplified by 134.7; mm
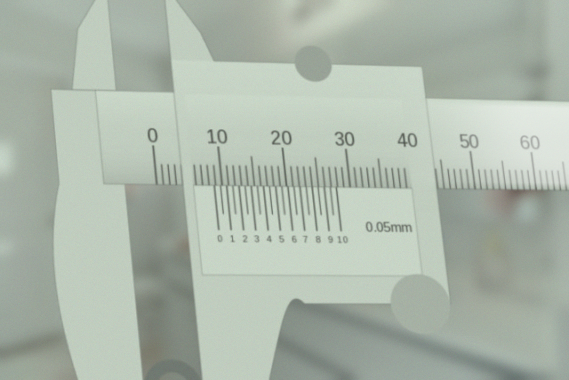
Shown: 8.8; mm
